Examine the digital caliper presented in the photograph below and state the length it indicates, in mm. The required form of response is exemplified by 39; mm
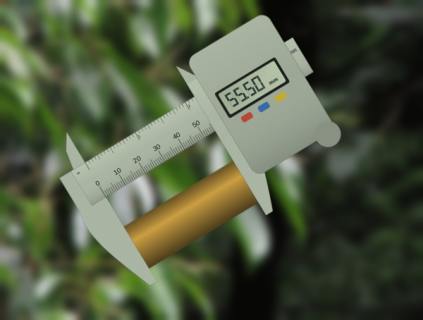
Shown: 55.50; mm
